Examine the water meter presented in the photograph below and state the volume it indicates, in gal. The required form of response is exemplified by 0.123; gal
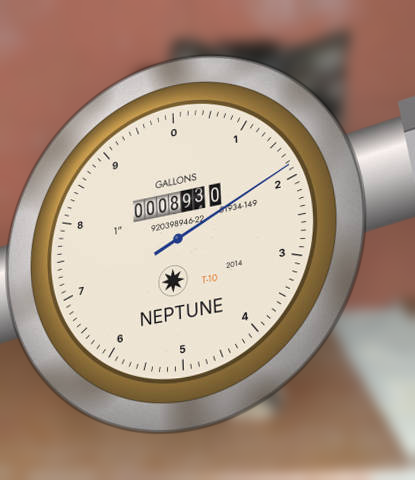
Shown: 8931.8; gal
